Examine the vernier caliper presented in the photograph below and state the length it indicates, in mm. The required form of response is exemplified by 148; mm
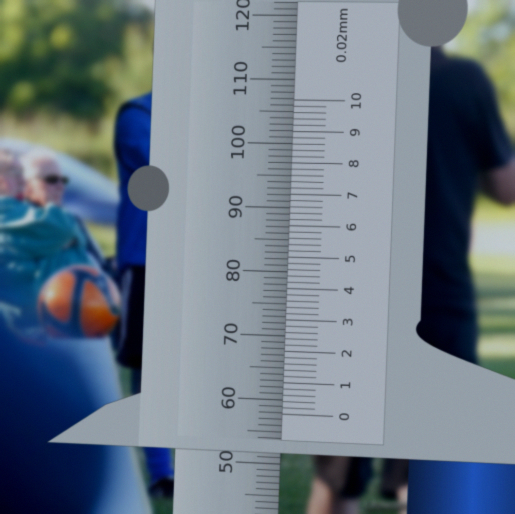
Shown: 57.8; mm
